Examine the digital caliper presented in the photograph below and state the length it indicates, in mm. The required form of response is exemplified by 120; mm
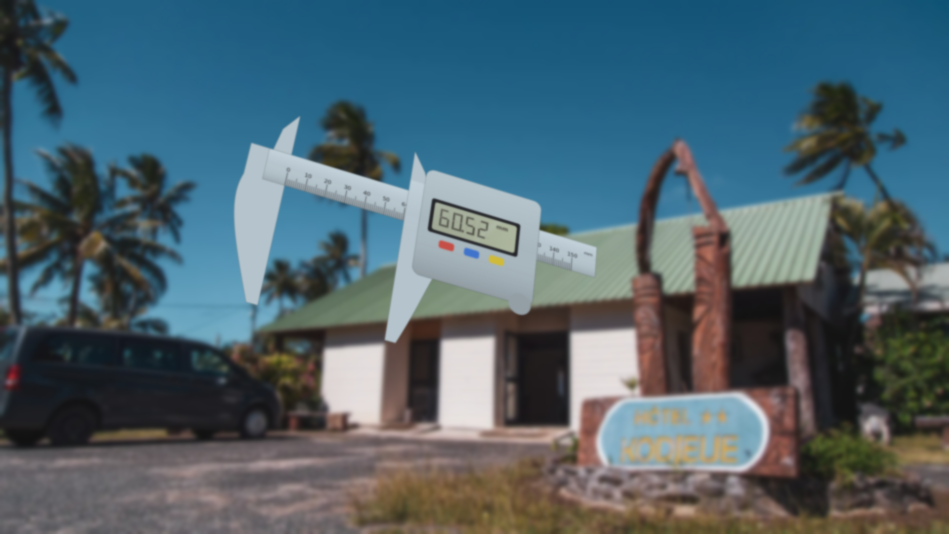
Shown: 60.52; mm
